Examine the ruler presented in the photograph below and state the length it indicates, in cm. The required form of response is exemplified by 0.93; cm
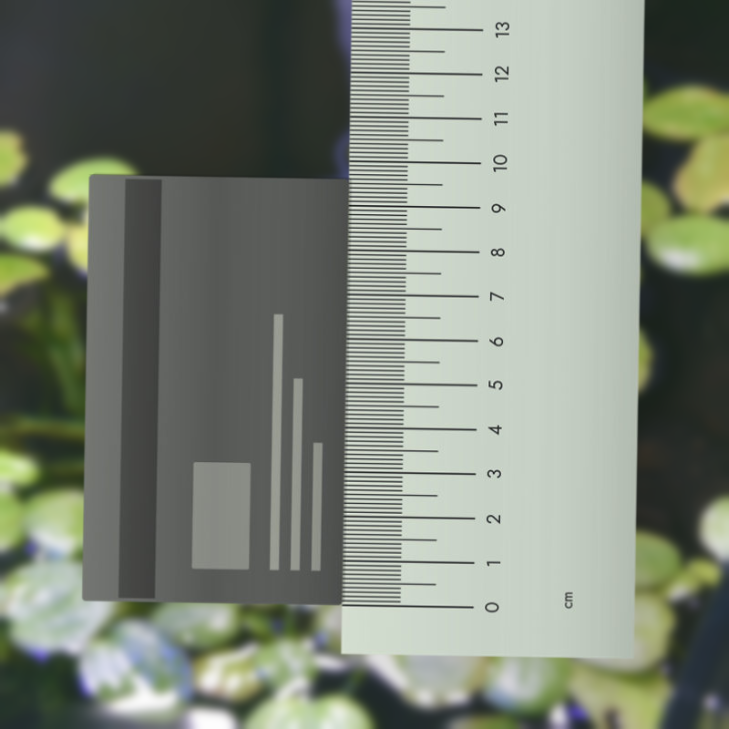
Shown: 9.6; cm
